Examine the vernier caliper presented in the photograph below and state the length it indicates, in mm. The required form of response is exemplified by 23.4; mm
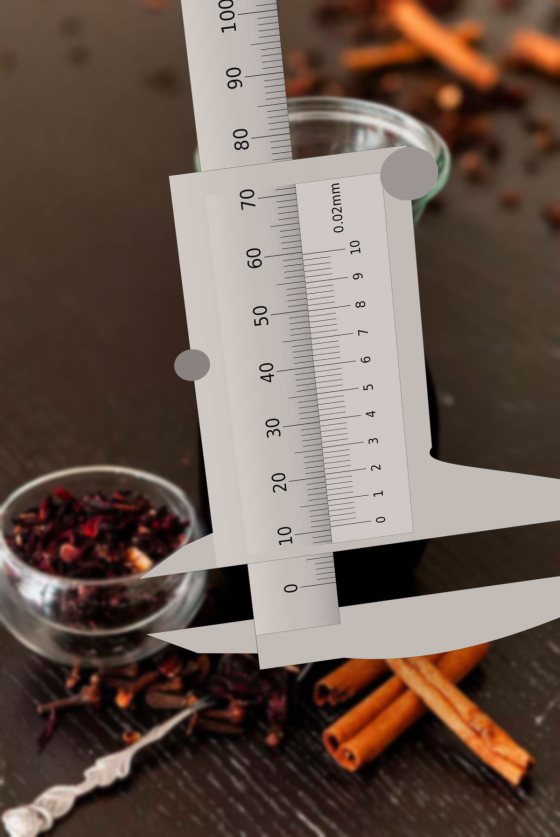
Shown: 10.6; mm
